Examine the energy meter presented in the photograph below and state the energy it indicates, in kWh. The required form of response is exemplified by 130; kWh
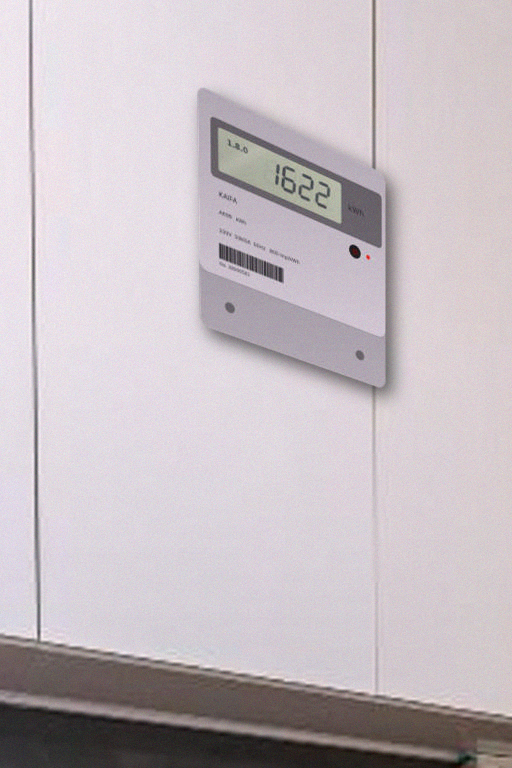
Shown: 1622; kWh
